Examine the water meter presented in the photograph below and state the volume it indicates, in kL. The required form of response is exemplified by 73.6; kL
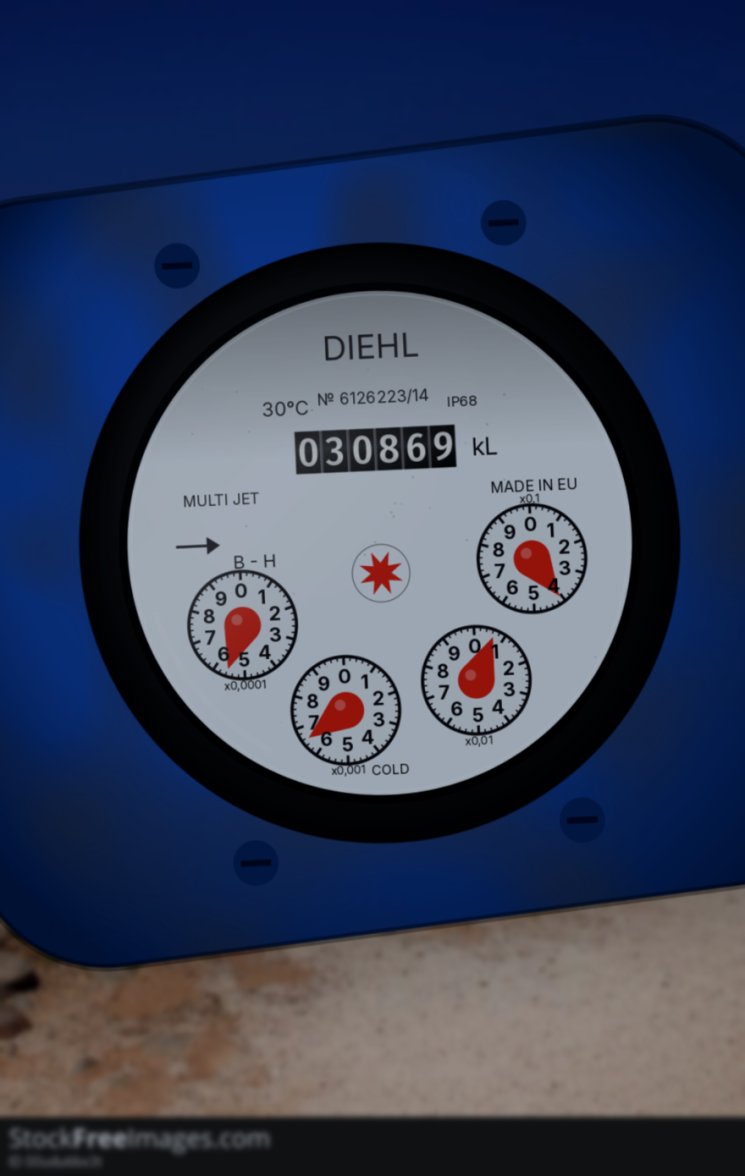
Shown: 30869.4065; kL
